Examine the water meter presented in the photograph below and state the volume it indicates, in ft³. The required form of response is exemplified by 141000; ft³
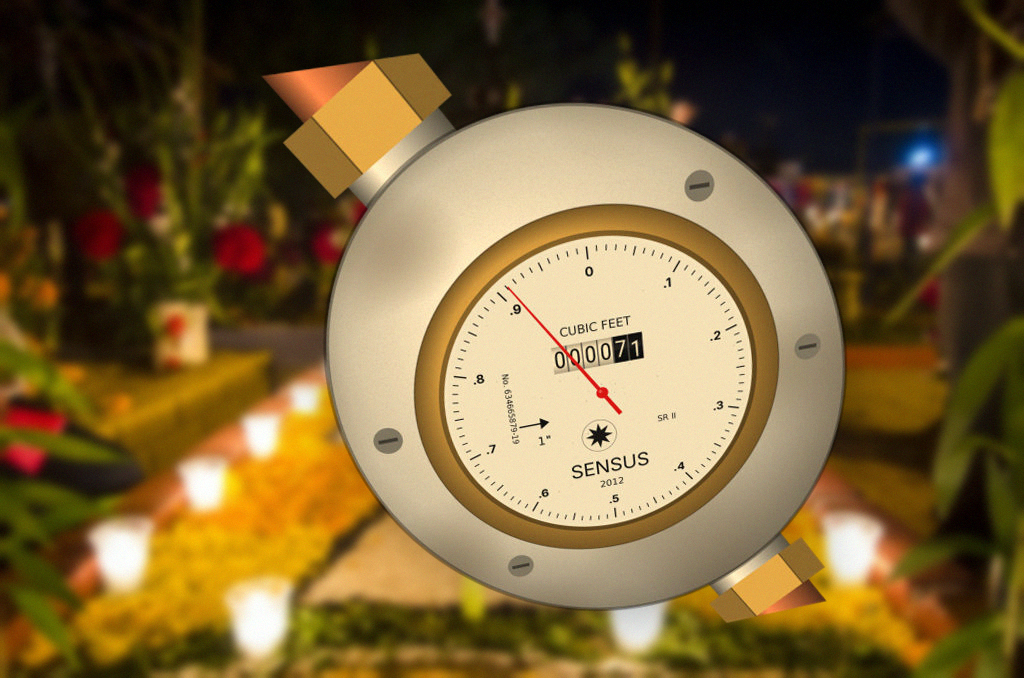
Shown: 70.91; ft³
